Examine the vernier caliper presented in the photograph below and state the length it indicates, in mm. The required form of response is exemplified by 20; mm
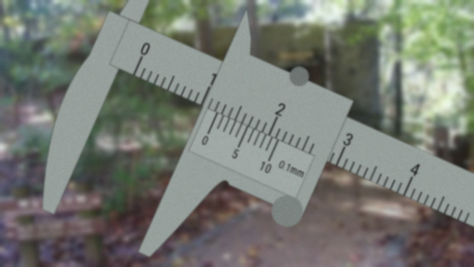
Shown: 12.4; mm
